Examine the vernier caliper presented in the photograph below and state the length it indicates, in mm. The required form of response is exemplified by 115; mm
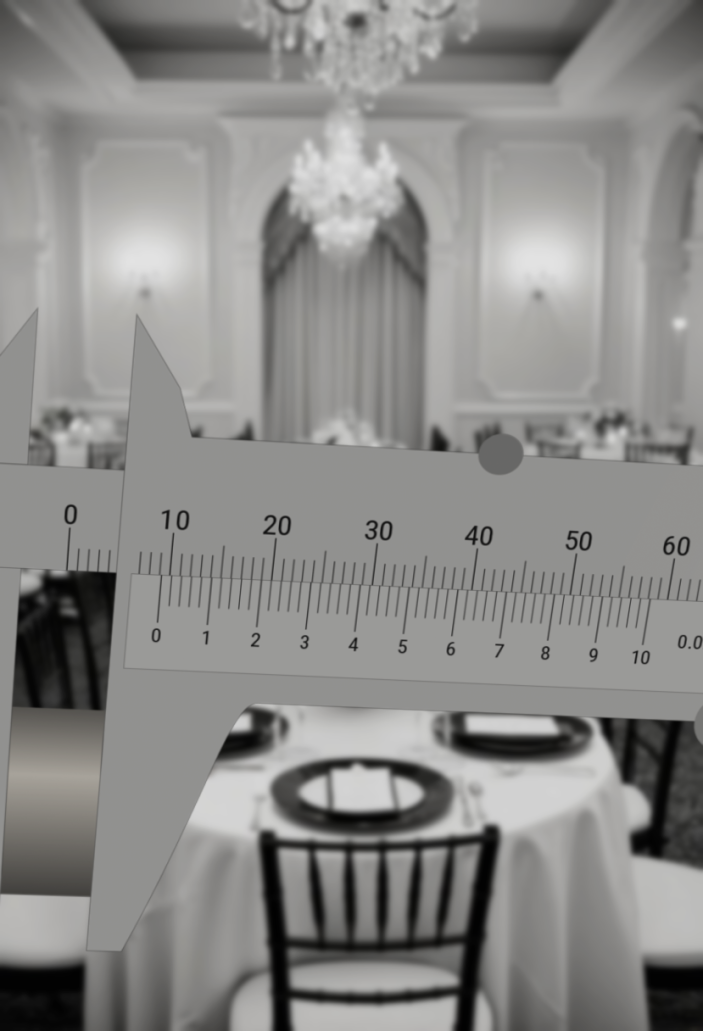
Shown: 9.2; mm
